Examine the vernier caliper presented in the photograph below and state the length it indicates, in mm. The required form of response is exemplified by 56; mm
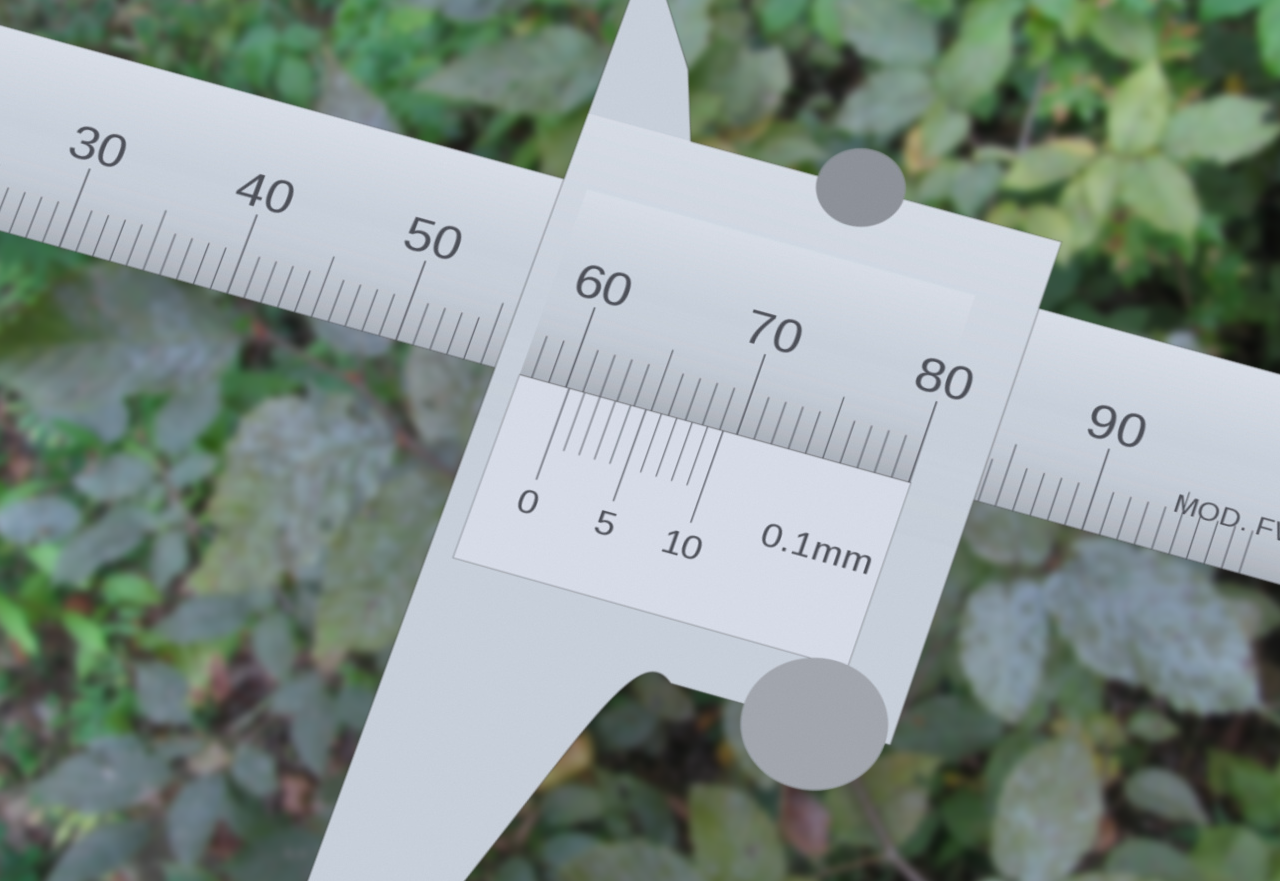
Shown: 60.2; mm
